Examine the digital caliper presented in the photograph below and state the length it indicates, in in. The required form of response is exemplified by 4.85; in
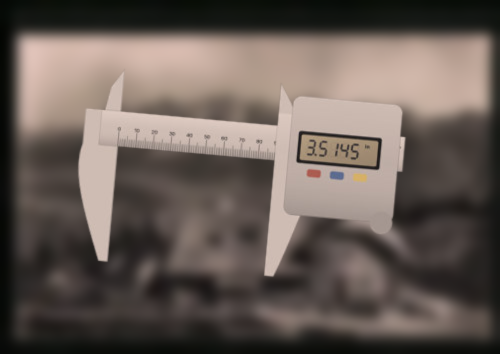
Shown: 3.5145; in
